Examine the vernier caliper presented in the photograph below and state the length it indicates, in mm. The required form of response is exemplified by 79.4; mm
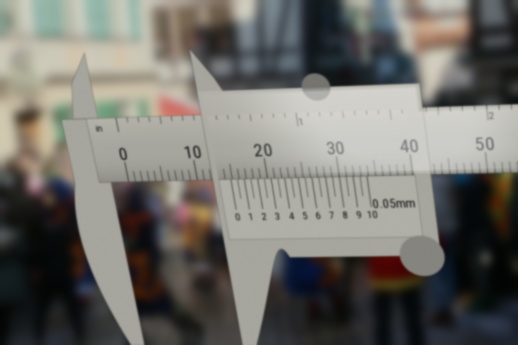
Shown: 14.8; mm
